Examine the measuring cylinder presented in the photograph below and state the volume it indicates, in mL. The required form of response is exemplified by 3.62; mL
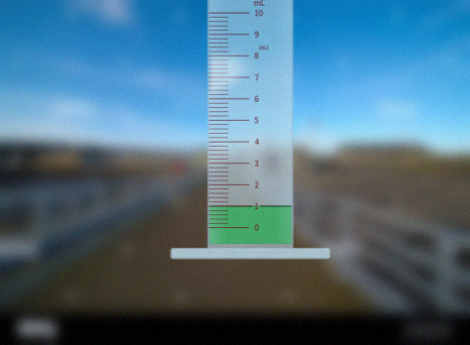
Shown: 1; mL
